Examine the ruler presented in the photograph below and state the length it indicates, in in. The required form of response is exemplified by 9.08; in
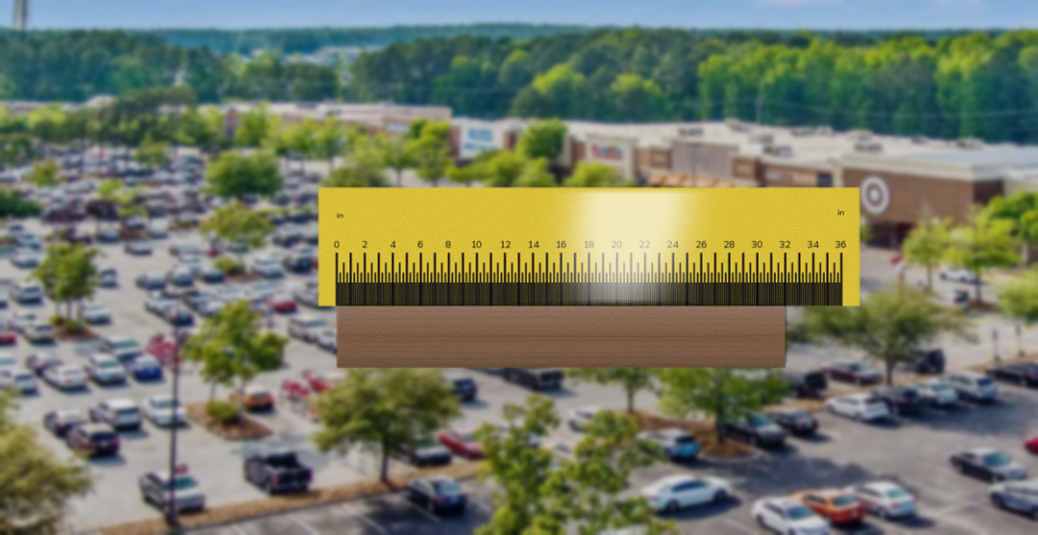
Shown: 32; in
